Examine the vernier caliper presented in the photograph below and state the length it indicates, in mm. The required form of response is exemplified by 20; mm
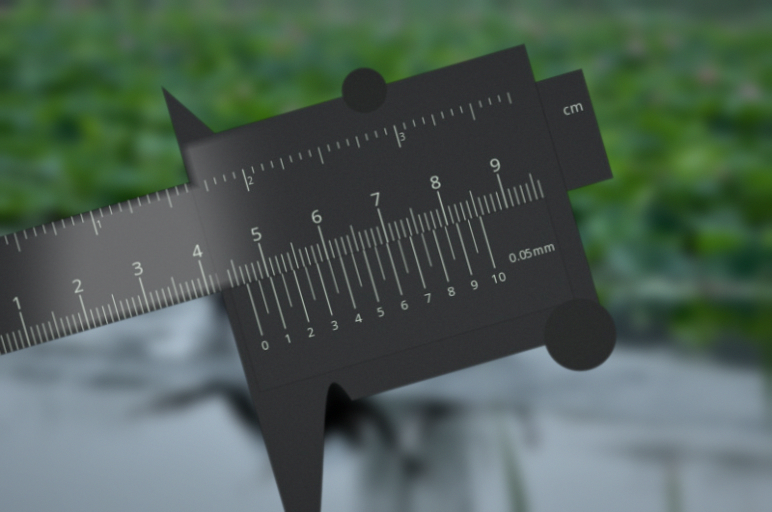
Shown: 46.4; mm
